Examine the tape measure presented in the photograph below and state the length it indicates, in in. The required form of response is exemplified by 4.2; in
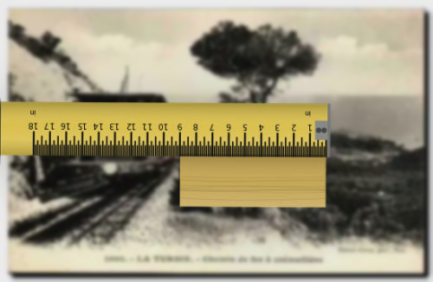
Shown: 9; in
